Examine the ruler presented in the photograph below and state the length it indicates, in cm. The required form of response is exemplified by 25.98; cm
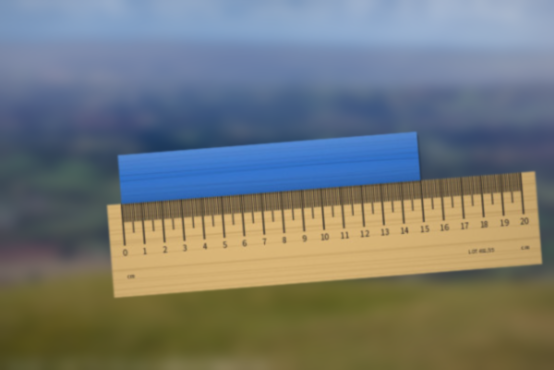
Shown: 15; cm
